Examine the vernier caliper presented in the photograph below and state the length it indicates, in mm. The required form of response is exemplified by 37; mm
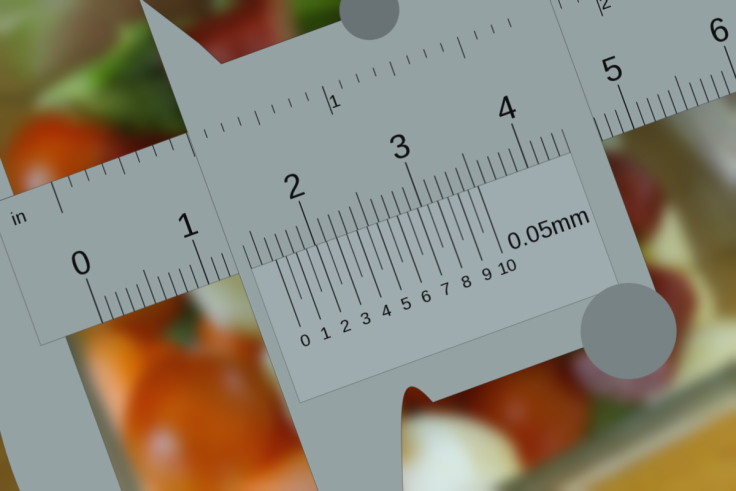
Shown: 16.3; mm
